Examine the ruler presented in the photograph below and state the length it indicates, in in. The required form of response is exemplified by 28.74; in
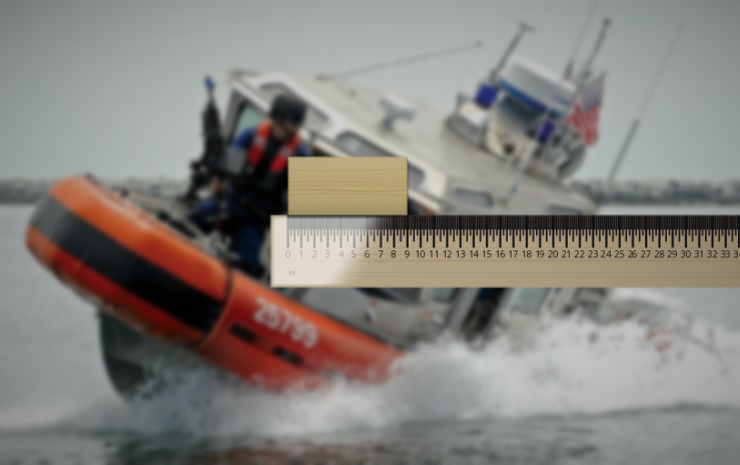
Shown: 9; in
